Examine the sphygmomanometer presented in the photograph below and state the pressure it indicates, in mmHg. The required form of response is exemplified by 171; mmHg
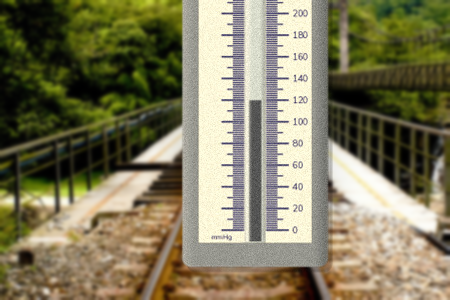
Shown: 120; mmHg
